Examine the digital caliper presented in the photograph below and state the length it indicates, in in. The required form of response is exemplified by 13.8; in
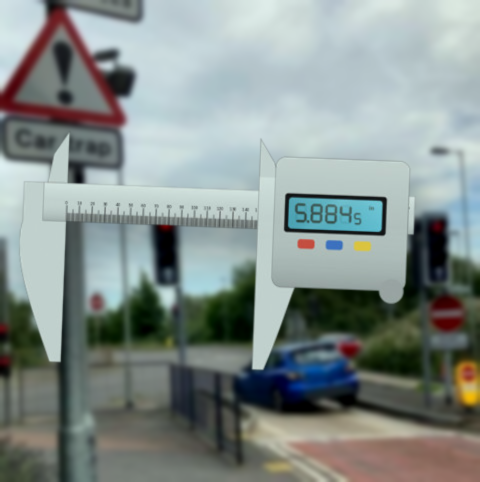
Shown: 5.8845; in
